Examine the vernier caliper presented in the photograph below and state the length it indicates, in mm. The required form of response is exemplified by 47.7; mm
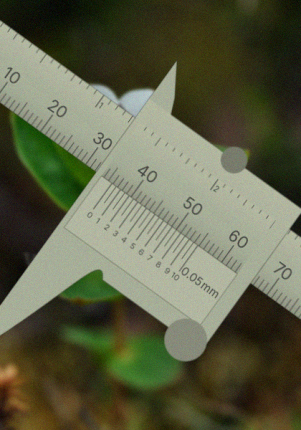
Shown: 35.8; mm
